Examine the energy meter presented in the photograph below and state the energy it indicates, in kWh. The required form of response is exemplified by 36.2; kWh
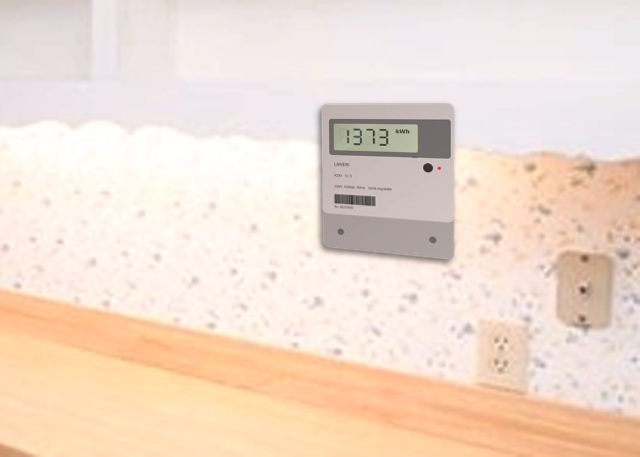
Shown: 1373; kWh
